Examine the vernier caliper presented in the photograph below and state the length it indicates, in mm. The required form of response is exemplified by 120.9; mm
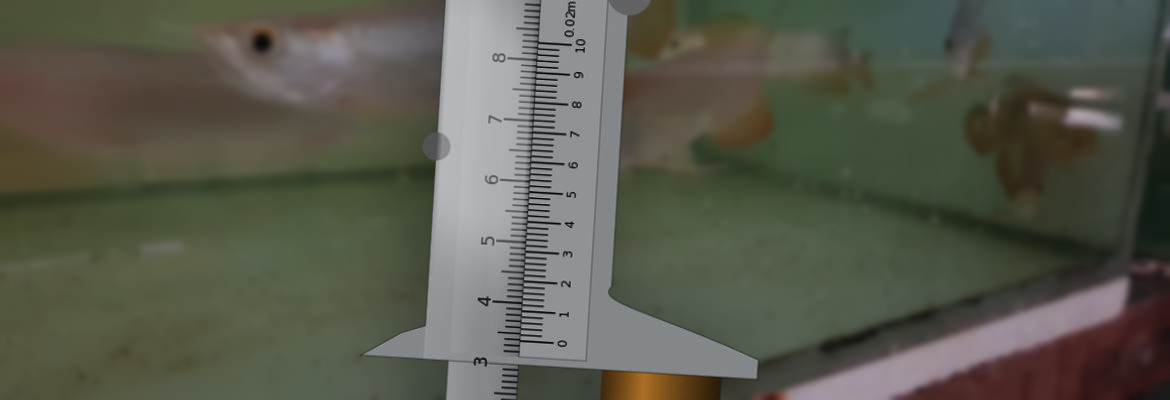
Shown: 33.8; mm
